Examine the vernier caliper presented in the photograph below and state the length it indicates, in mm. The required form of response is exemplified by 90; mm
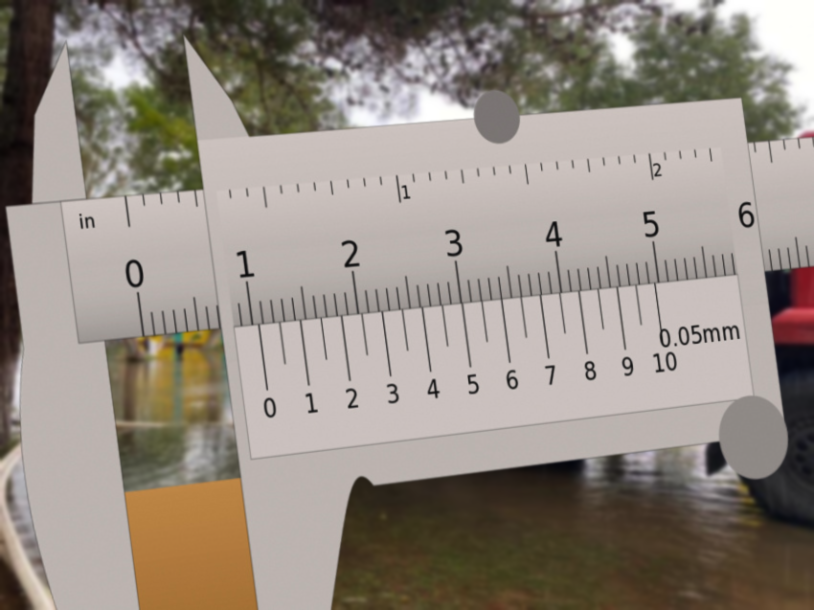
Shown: 10.6; mm
